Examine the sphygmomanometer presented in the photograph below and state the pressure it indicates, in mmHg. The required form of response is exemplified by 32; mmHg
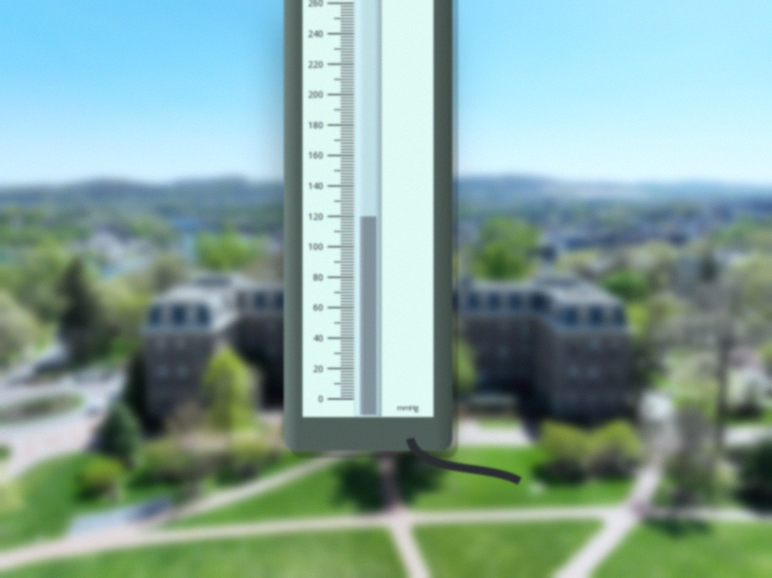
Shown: 120; mmHg
